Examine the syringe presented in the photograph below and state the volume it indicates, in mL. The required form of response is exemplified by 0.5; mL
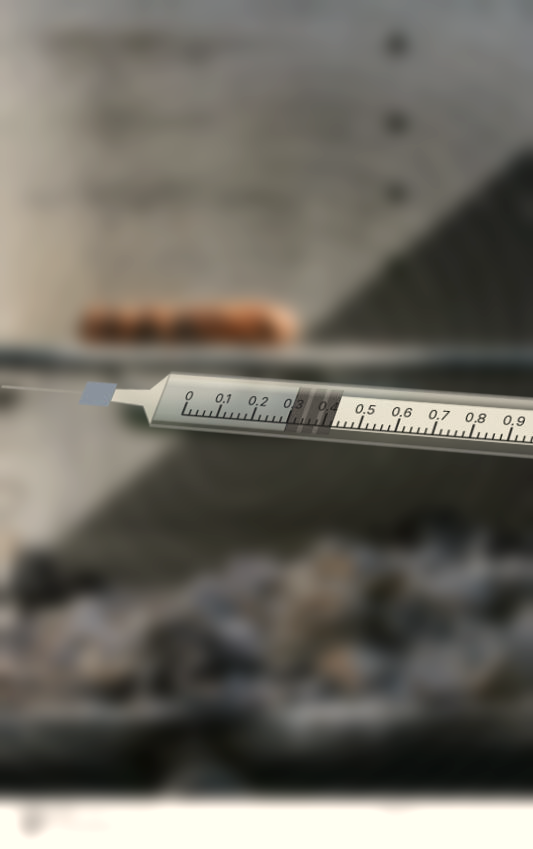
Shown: 0.3; mL
